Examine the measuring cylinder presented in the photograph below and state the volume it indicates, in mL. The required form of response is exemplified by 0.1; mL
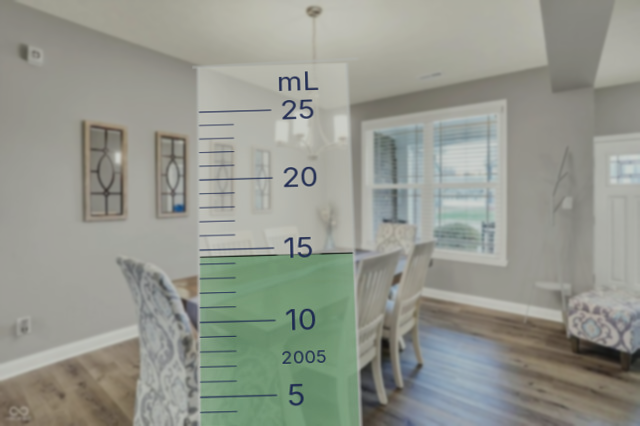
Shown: 14.5; mL
